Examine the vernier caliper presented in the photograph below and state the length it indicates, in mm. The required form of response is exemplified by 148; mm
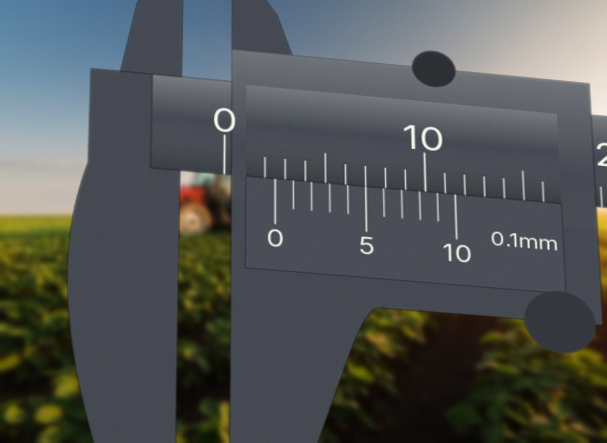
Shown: 2.5; mm
